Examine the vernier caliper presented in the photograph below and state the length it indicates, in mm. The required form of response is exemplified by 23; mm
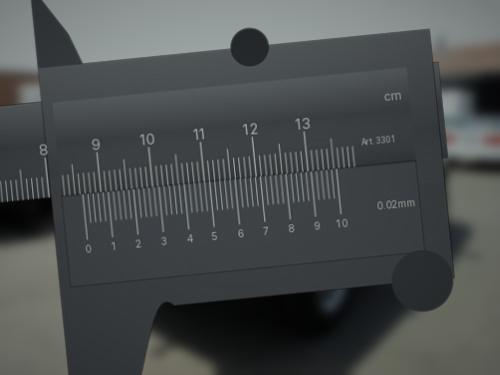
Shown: 86.5; mm
